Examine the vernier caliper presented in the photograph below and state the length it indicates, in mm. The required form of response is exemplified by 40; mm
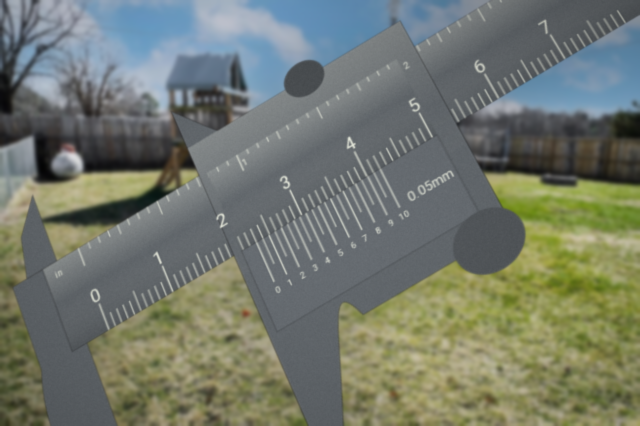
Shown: 23.0; mm
